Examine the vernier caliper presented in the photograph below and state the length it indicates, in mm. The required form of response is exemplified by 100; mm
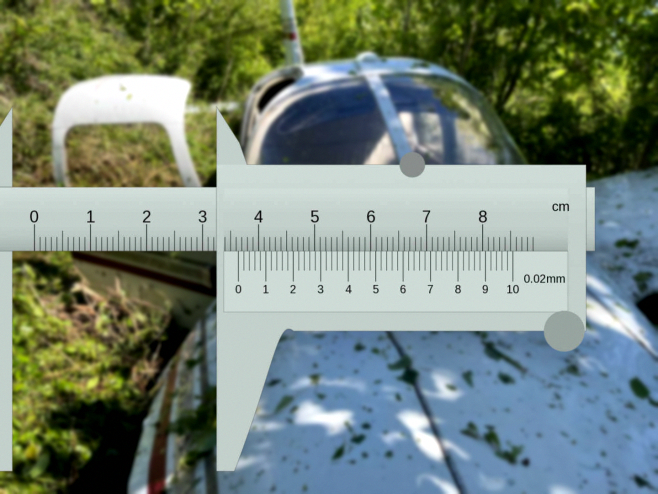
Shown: 36.4; mm
